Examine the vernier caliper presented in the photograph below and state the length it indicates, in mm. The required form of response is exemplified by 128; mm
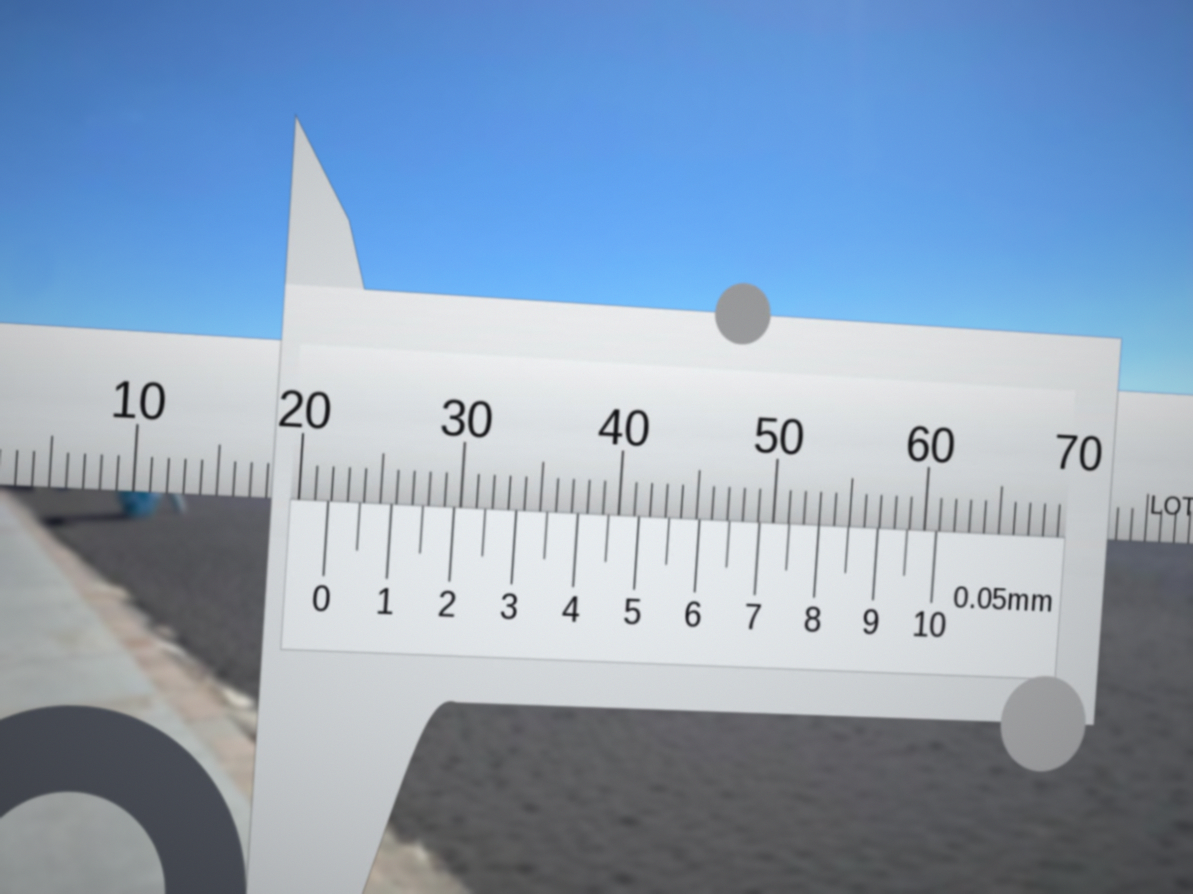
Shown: 21.8; mm
